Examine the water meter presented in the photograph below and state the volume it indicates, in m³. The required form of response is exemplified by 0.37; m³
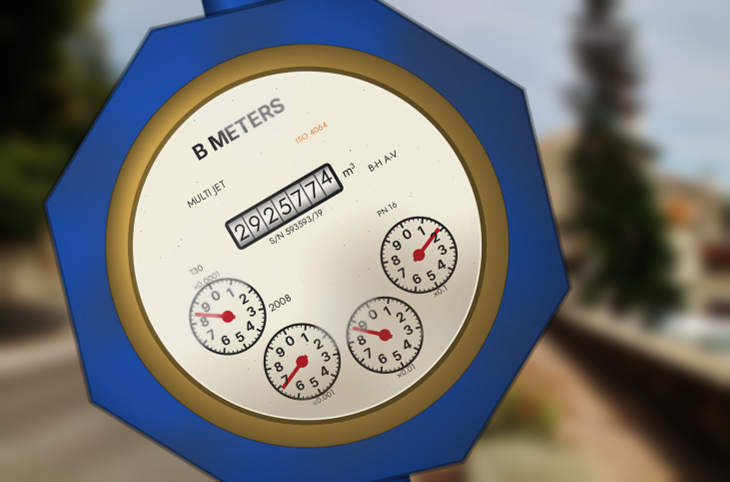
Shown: 2925774.1868; m³
